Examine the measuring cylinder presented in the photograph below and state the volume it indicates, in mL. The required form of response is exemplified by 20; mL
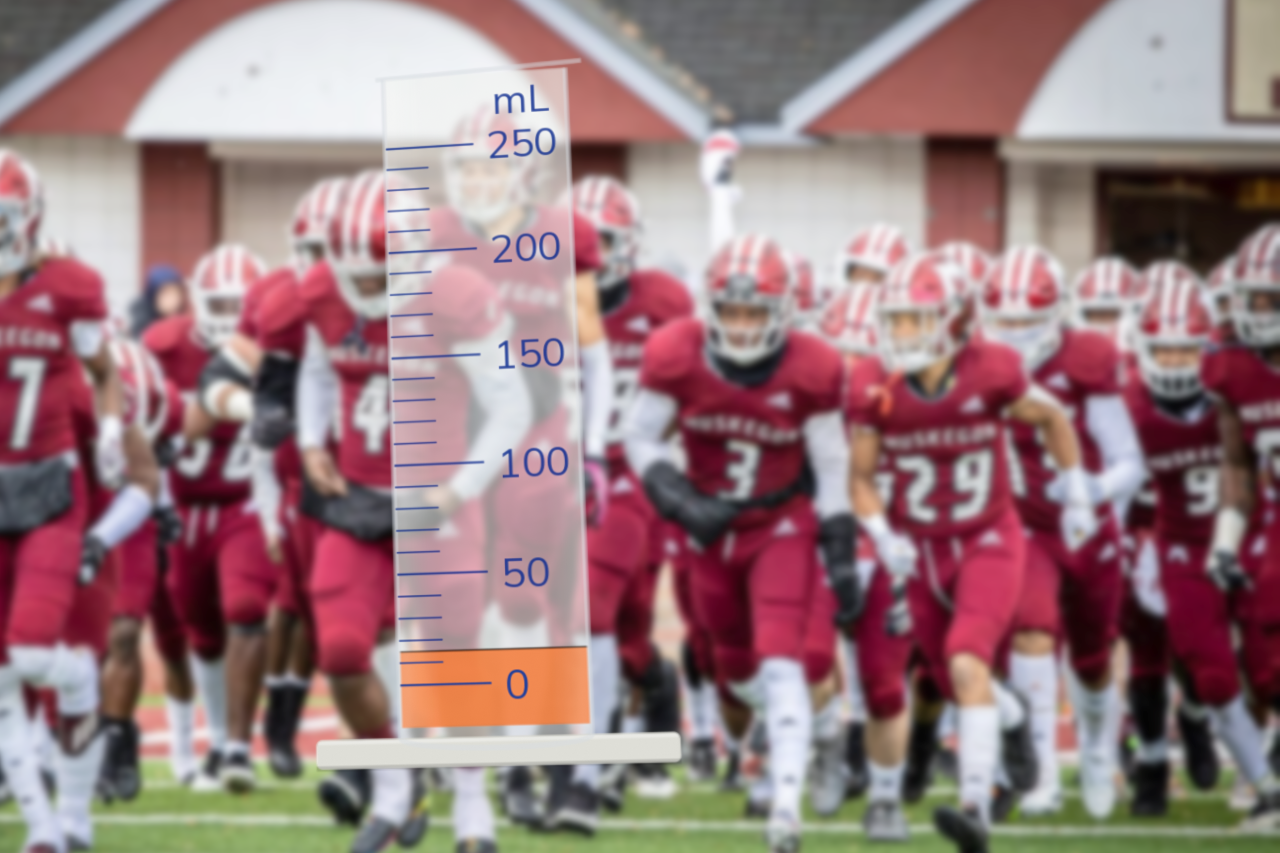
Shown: 15; mL
